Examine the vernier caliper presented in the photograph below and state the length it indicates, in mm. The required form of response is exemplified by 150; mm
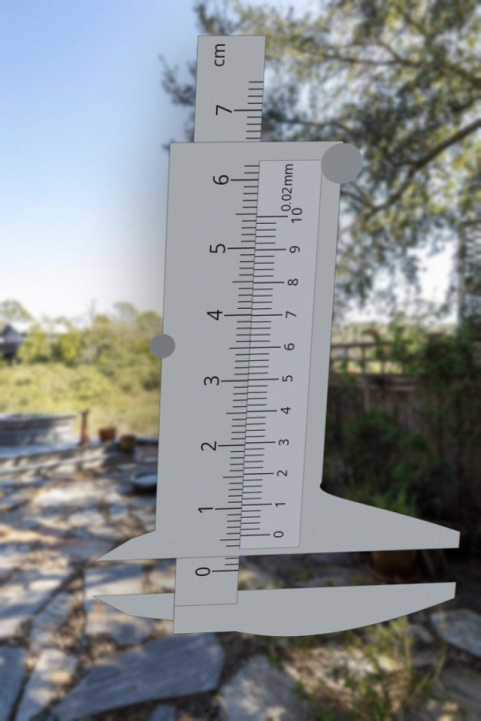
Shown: 5.6; mm
